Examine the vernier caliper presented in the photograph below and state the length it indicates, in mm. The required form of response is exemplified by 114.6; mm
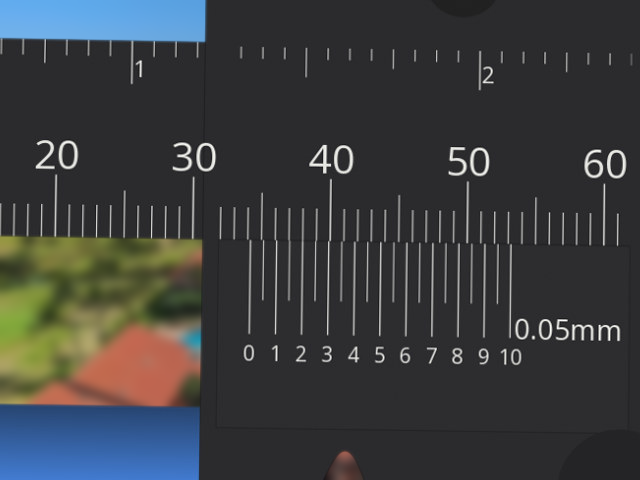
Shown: 34.2; mm
